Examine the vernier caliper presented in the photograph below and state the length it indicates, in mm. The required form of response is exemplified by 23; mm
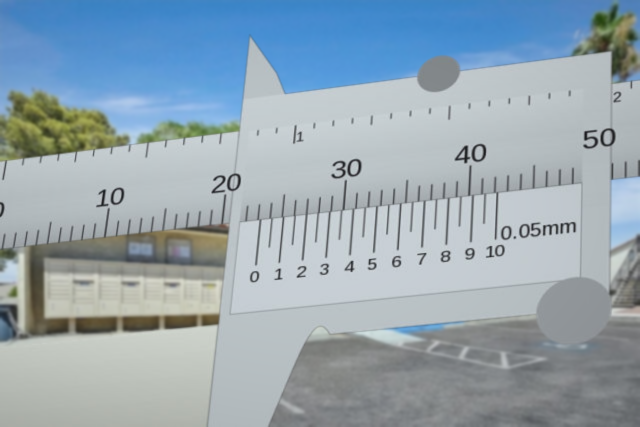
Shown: 23.2; mm
